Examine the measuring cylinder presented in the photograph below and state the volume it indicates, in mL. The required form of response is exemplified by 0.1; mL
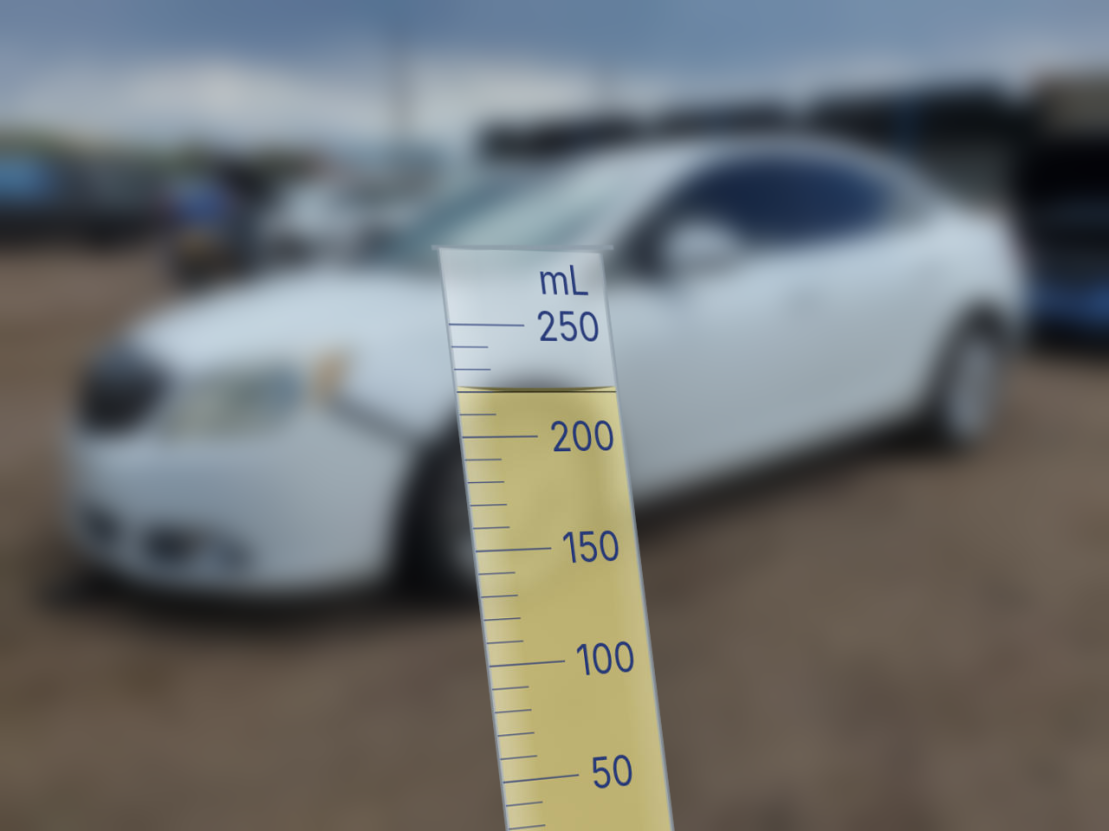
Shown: 220; mL
